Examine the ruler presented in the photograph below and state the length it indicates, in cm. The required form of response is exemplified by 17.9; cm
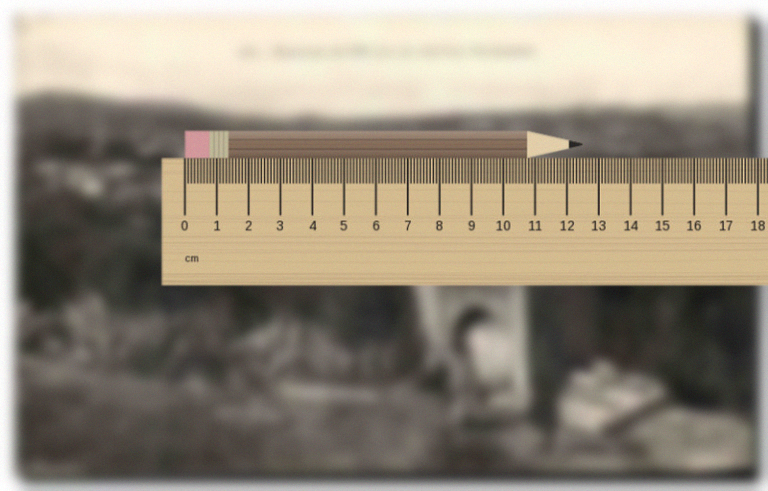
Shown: 12.5; cm
